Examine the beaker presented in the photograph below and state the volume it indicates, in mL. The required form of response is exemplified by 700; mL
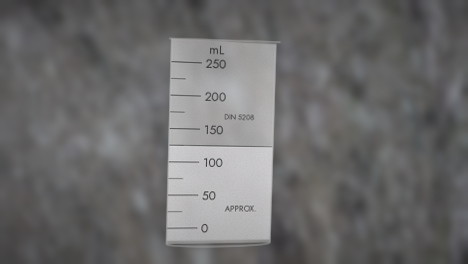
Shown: 125; mL
